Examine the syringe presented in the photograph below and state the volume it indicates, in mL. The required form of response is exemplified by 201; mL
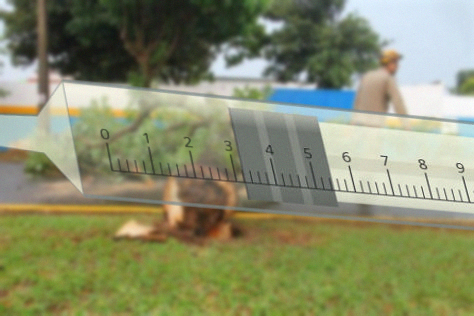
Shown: 3.2; mL
